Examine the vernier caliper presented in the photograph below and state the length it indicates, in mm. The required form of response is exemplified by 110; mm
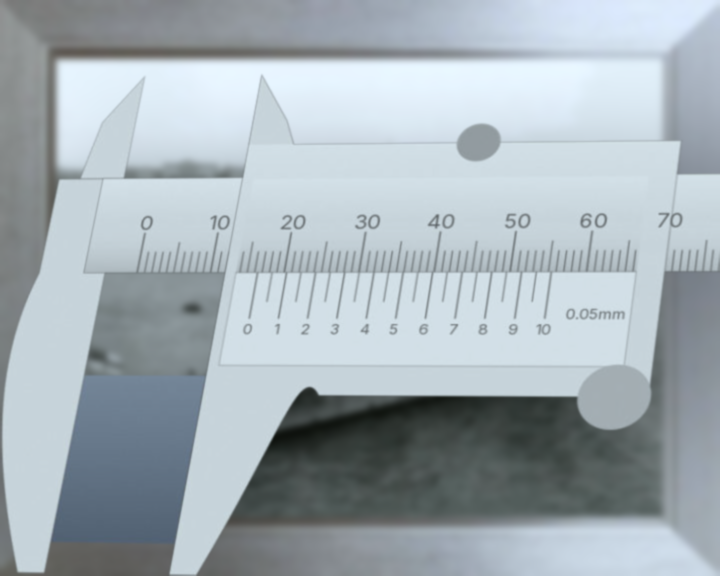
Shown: 16.4; mm
